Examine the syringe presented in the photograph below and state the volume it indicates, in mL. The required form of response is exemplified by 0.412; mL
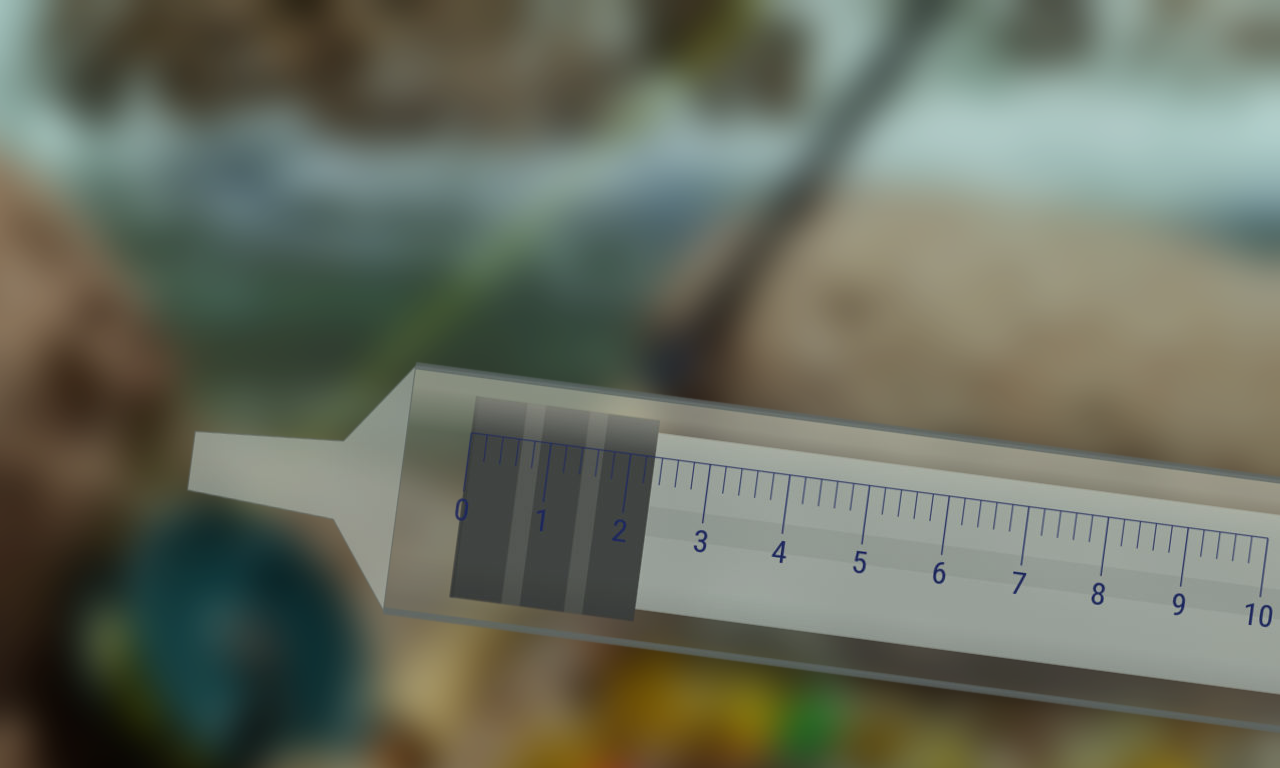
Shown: 0; mL
